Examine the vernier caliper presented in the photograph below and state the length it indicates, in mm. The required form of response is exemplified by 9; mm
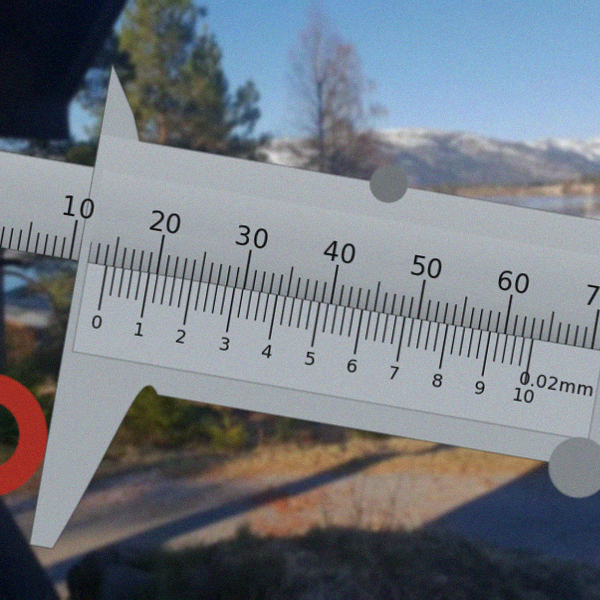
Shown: 14.2; mm
